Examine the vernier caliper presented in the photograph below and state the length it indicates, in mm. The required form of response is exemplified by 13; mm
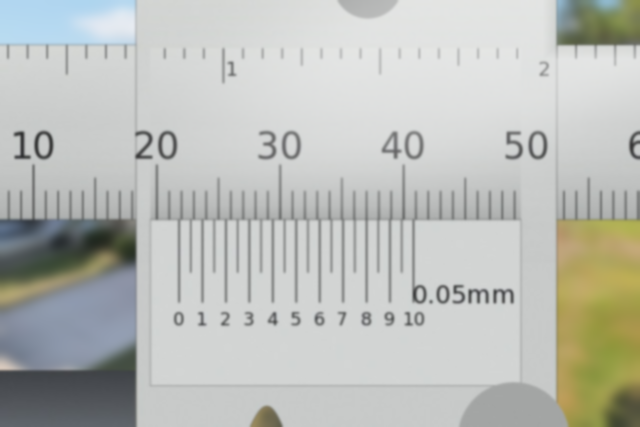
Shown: 21.8; mm
